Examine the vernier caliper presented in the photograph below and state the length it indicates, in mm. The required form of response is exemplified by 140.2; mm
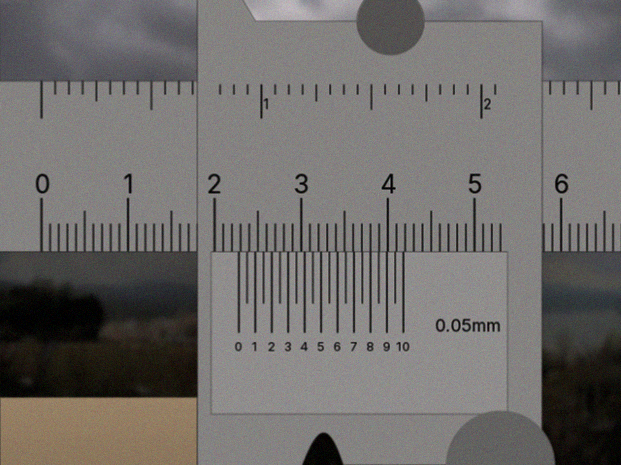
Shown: 22.8; mm
